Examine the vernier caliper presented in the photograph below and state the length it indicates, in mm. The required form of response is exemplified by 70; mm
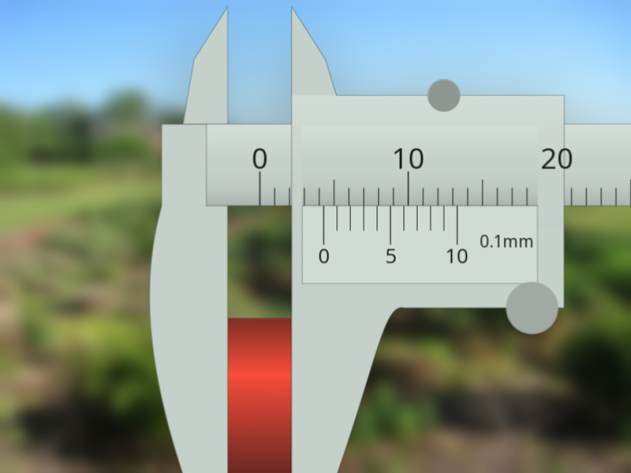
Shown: 4.3; mm
